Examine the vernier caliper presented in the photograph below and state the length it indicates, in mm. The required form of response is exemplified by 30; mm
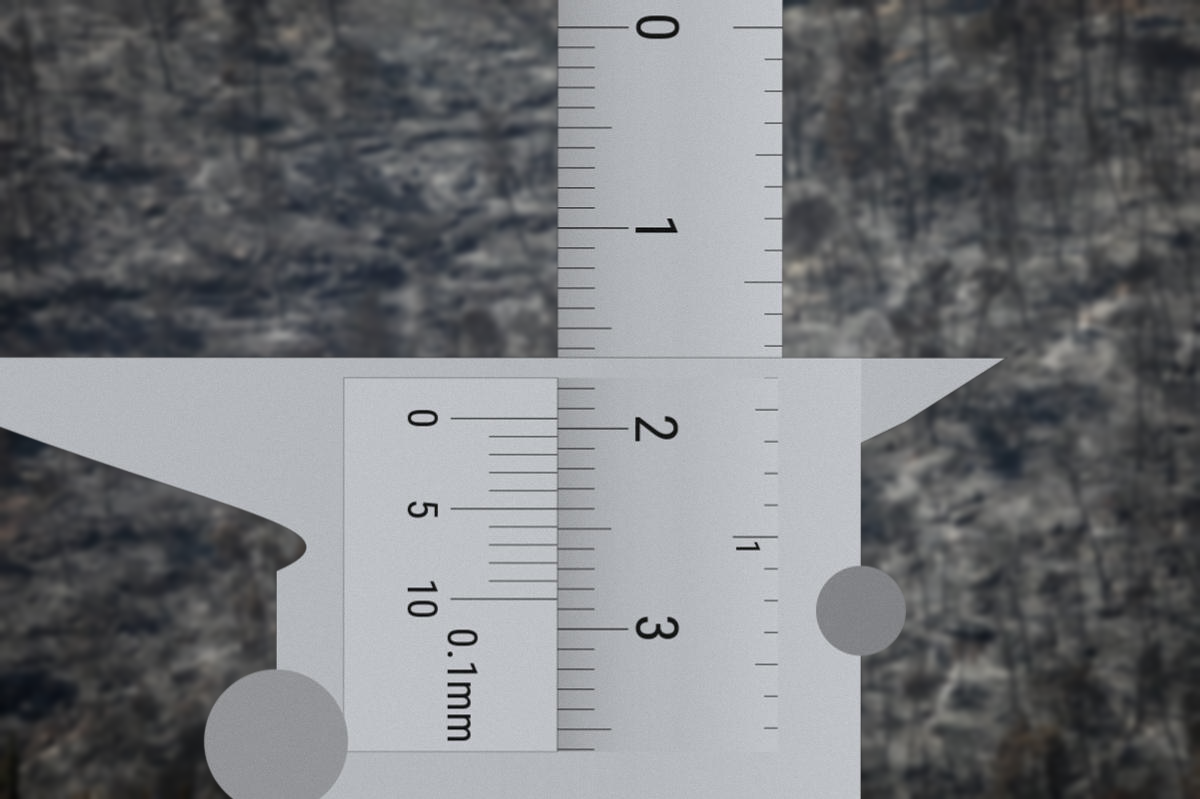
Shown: 19.5; mm
